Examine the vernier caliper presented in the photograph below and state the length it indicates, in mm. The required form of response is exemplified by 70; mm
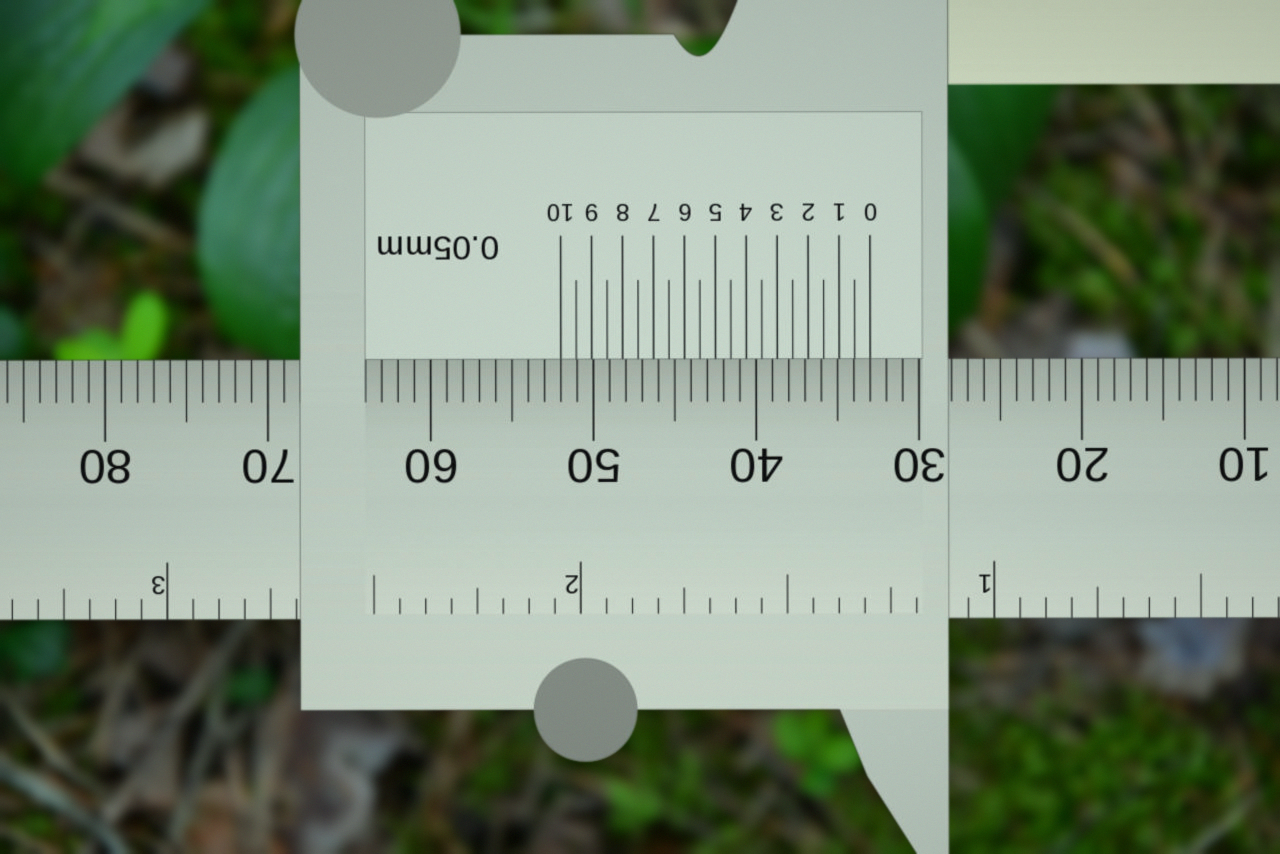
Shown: 33.0; mm
